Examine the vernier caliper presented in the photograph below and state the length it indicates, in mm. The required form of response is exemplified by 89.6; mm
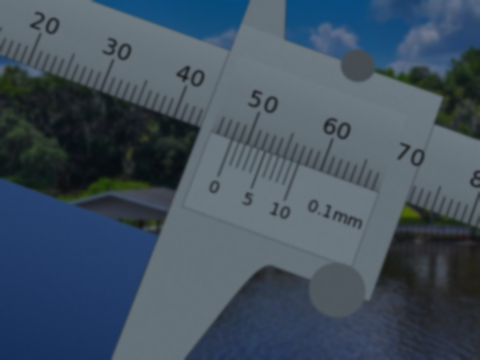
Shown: 48.0; mm
